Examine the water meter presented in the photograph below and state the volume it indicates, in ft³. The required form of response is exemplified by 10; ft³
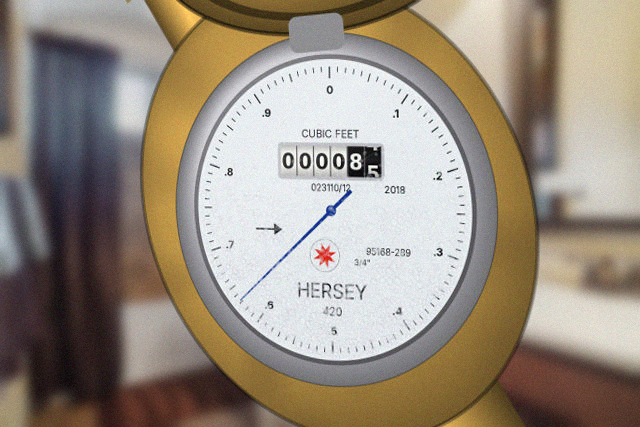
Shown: 84.63; ft³
